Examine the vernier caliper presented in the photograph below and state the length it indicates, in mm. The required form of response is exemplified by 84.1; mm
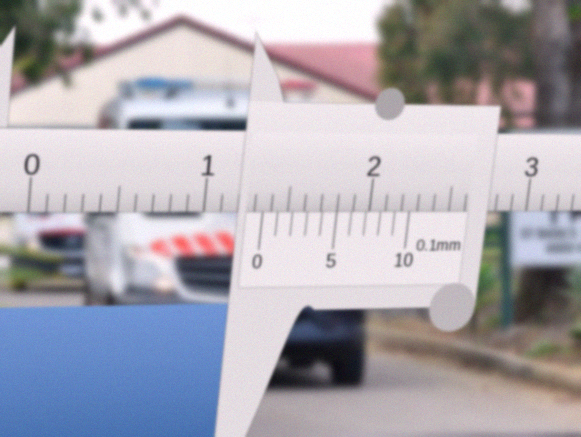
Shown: 13.5; mm
